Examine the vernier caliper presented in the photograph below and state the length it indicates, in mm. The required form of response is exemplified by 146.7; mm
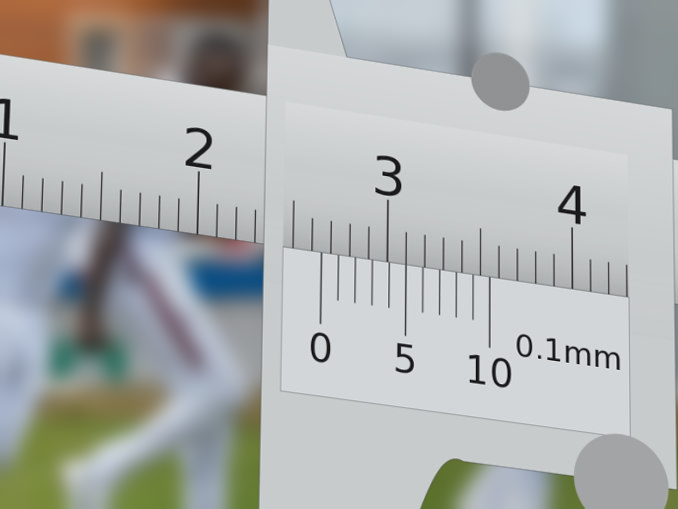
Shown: 26.5; mm
